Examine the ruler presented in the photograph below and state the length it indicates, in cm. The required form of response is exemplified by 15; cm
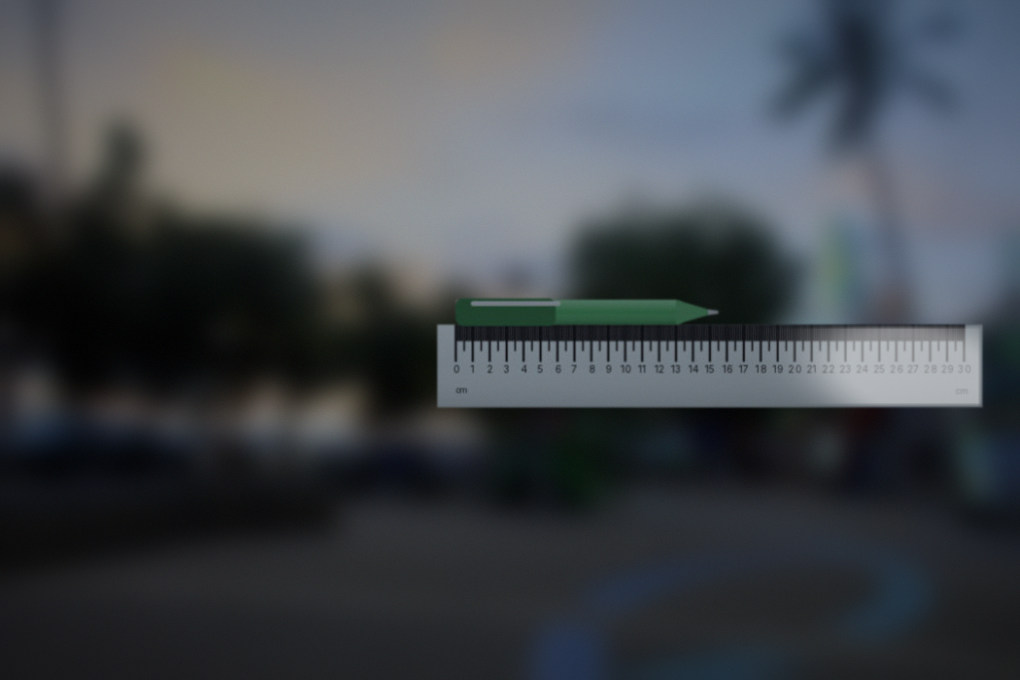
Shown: 15.5; cm
